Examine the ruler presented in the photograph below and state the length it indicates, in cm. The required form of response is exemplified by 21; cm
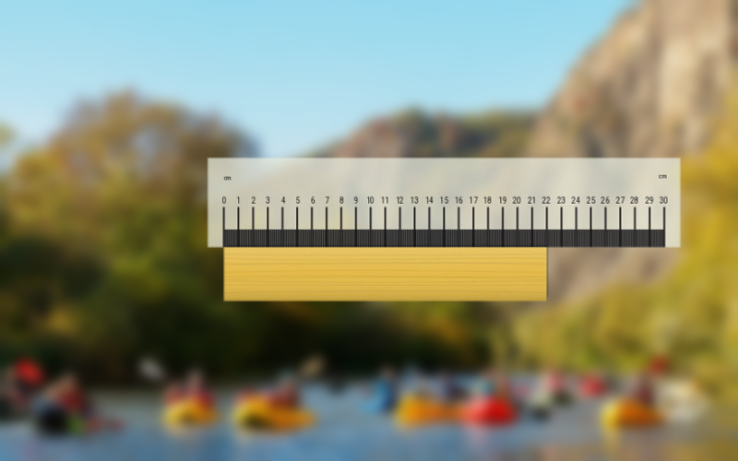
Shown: 22; cm
